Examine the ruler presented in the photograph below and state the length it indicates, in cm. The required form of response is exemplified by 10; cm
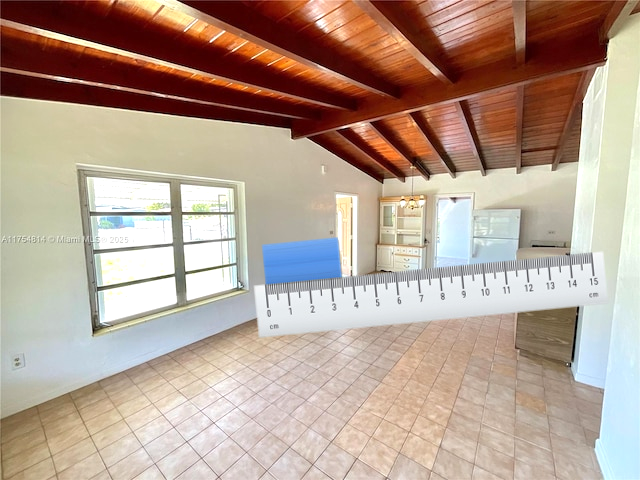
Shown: 3.5; cm
